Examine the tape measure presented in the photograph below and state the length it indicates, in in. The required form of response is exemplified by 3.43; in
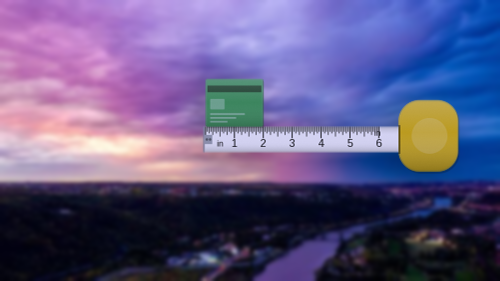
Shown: 2; in
